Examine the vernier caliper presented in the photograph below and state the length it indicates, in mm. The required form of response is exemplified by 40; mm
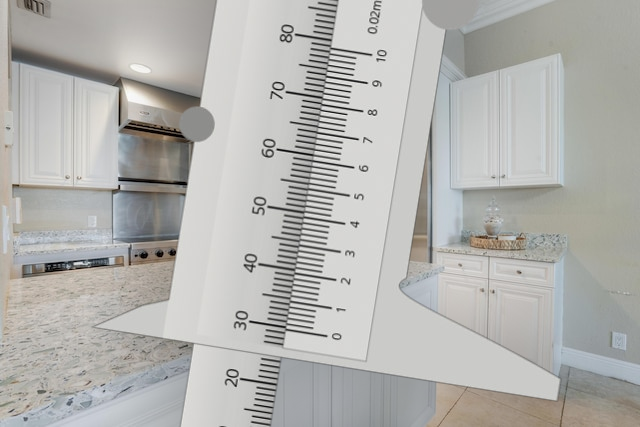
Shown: 29.6; mm
